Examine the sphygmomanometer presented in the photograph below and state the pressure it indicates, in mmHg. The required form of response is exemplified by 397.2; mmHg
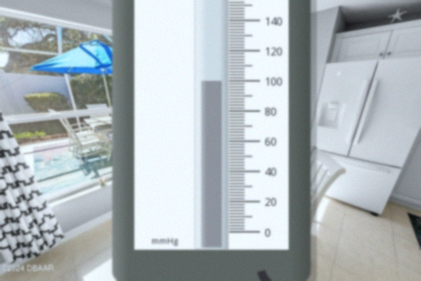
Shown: 100; mmHg
